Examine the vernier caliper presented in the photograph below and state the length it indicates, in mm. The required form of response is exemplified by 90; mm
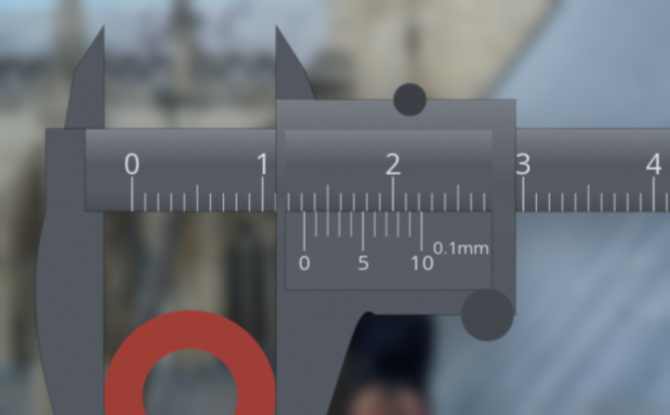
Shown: 13.2; mm
